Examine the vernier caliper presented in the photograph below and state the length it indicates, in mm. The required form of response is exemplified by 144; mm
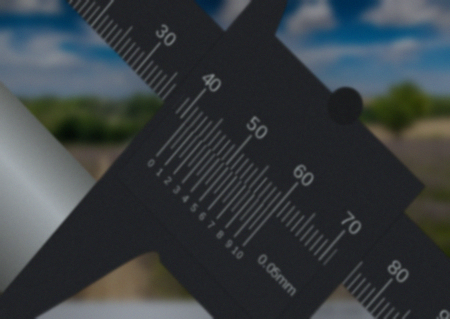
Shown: 41.0; mm
